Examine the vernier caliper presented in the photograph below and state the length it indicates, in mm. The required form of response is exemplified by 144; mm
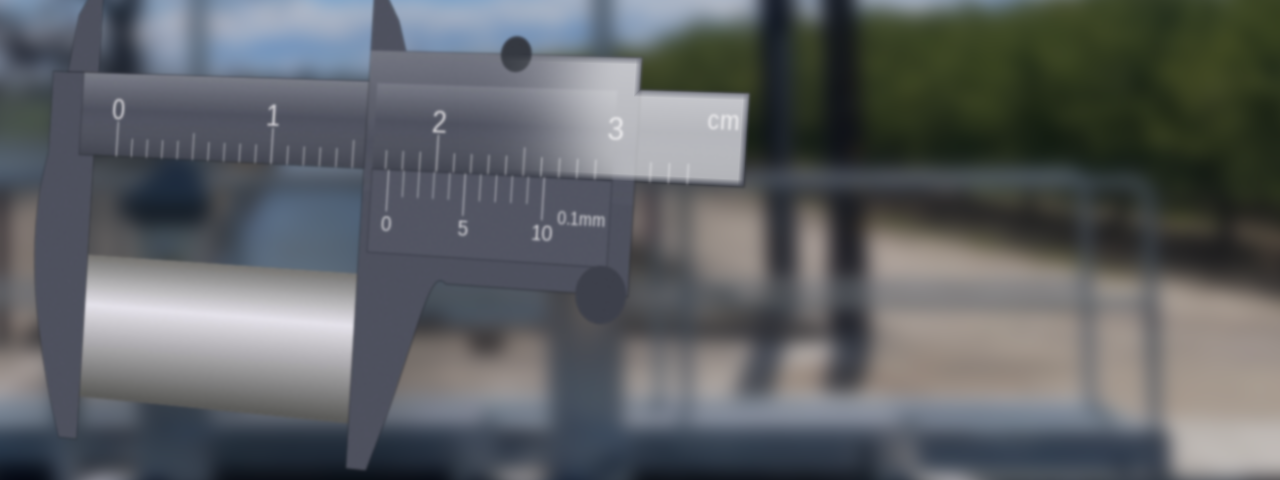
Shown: 17.2; mm
